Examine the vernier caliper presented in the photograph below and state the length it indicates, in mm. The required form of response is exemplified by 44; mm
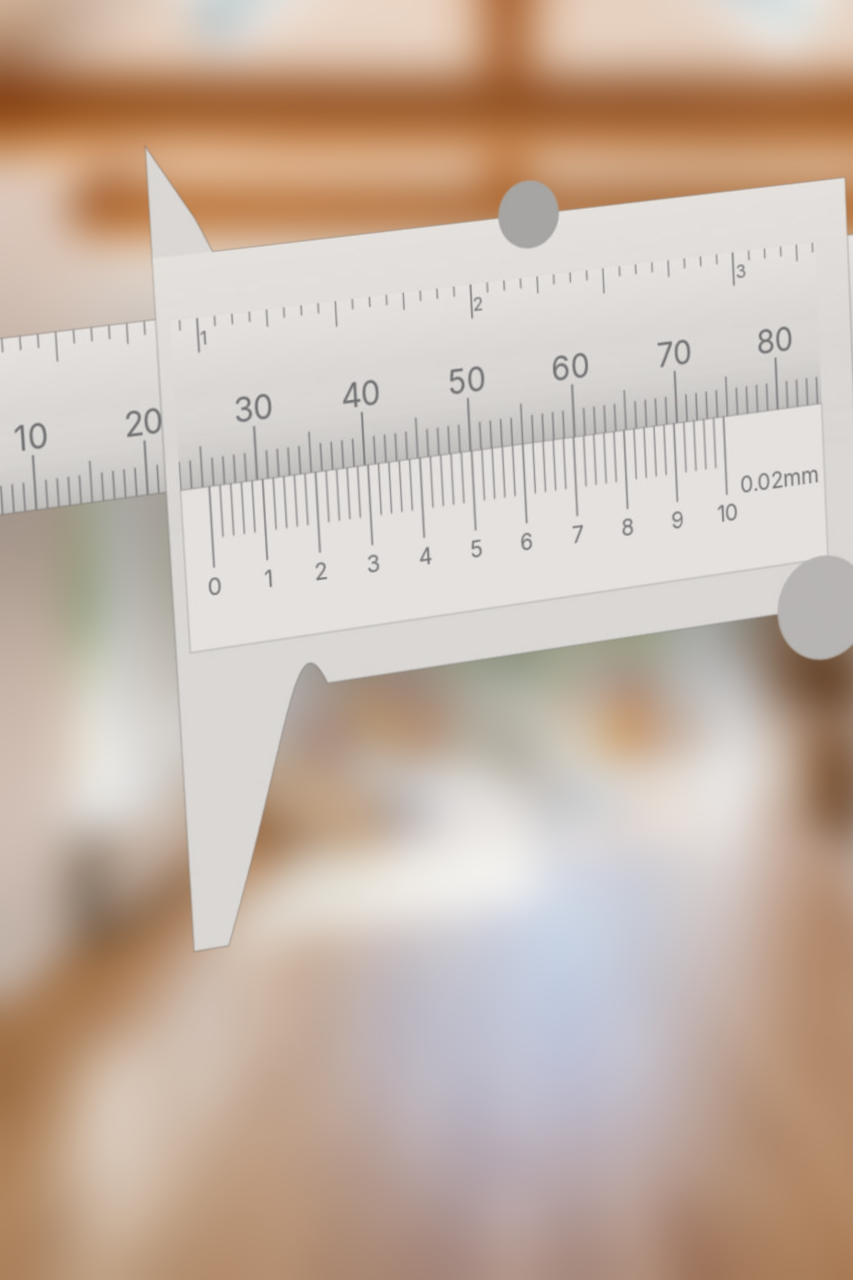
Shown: 25.6; mm
